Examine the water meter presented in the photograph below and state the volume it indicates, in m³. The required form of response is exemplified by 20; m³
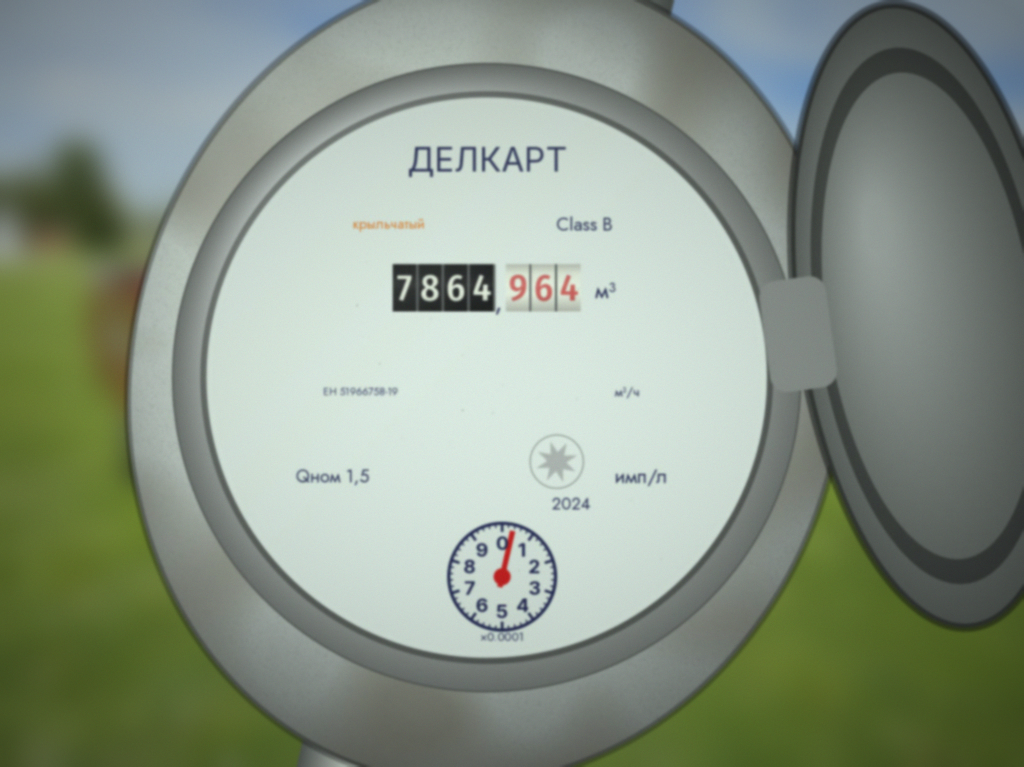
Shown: 7864.9640; m³
